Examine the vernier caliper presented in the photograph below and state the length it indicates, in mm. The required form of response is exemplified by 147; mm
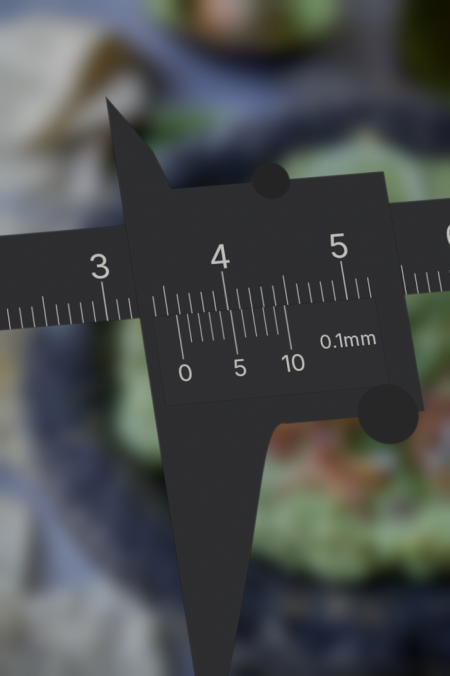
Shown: 35.7; mm
